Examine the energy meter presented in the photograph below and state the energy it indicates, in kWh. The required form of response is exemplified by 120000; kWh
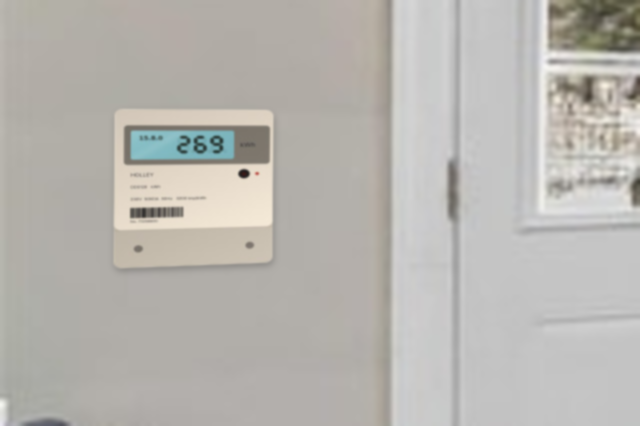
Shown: 269; kWh
